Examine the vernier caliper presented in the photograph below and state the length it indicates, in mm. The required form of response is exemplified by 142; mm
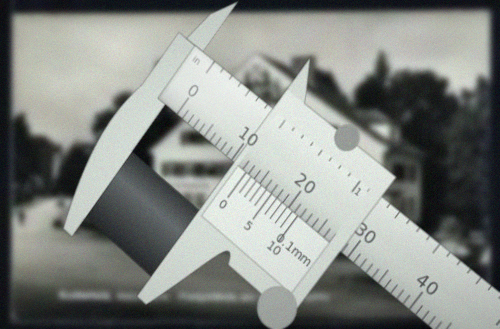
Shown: 12.6; mm
